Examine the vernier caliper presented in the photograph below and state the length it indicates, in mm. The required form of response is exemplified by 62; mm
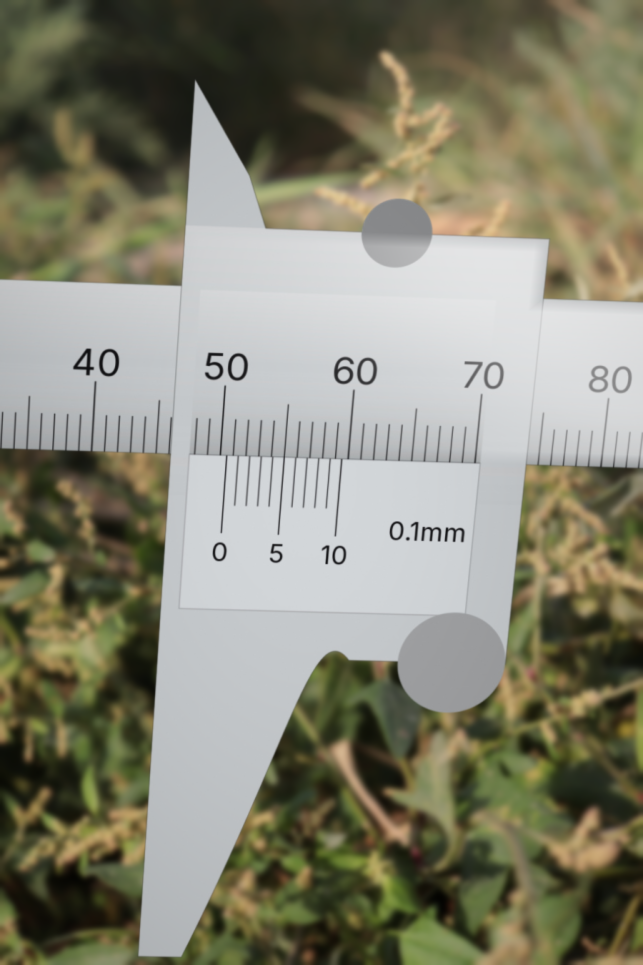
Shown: 50.5; mm
